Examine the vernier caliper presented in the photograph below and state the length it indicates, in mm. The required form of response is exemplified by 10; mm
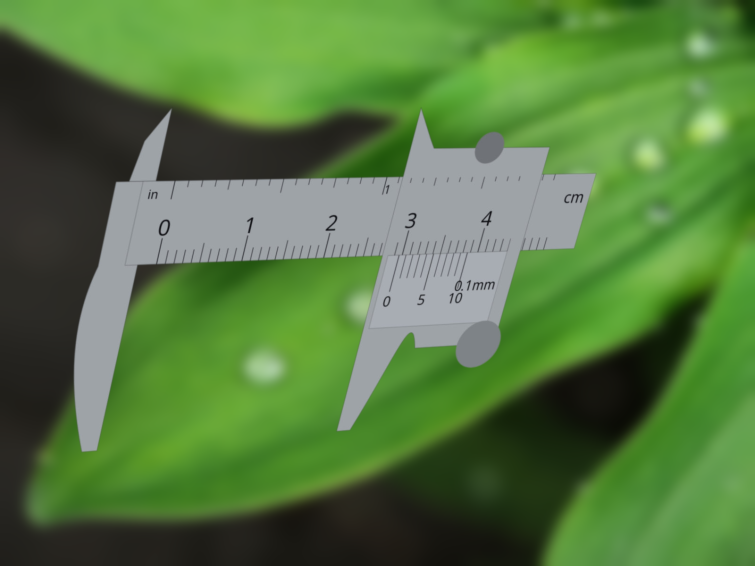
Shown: 29.6; mm
